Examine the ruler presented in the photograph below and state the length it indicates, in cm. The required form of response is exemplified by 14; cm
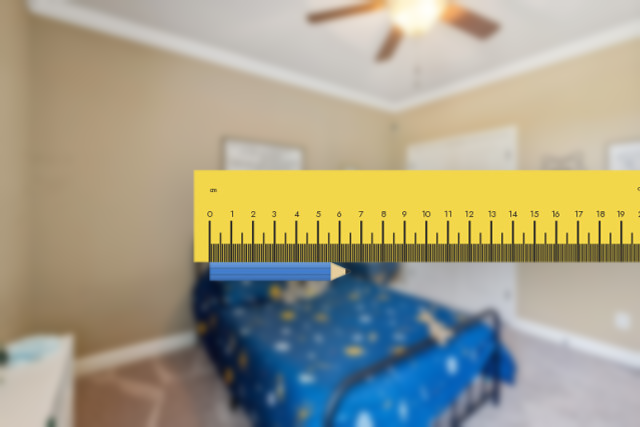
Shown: 6.5; cm
